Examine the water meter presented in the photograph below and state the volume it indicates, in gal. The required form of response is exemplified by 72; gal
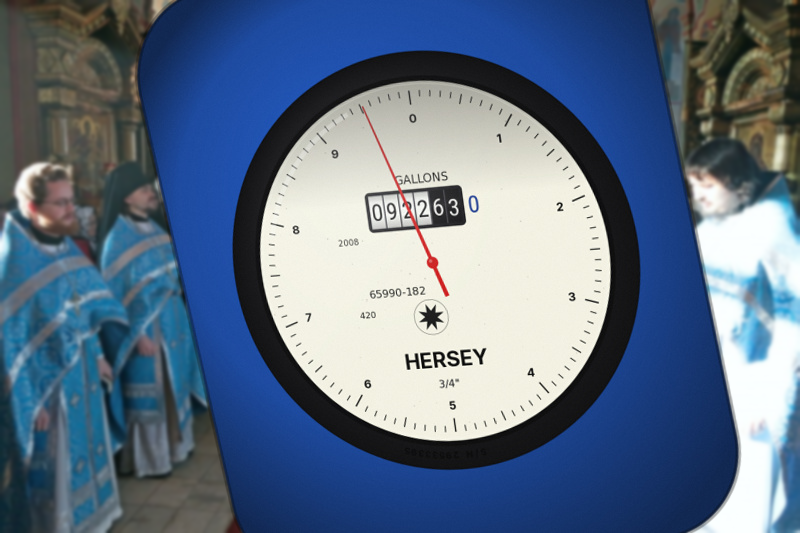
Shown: 922629.5; gal
